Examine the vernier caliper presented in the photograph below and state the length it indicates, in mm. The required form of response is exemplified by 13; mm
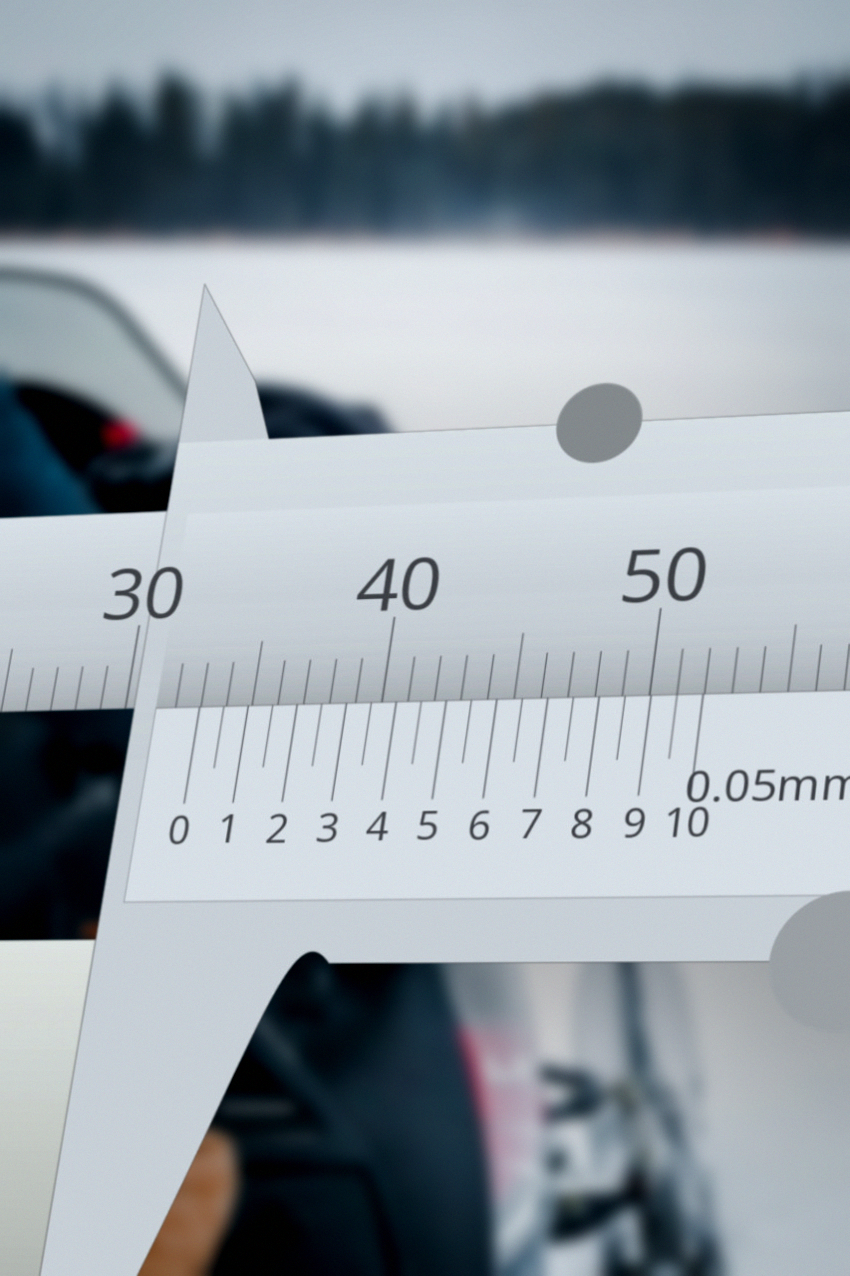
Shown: 32.95; mm
